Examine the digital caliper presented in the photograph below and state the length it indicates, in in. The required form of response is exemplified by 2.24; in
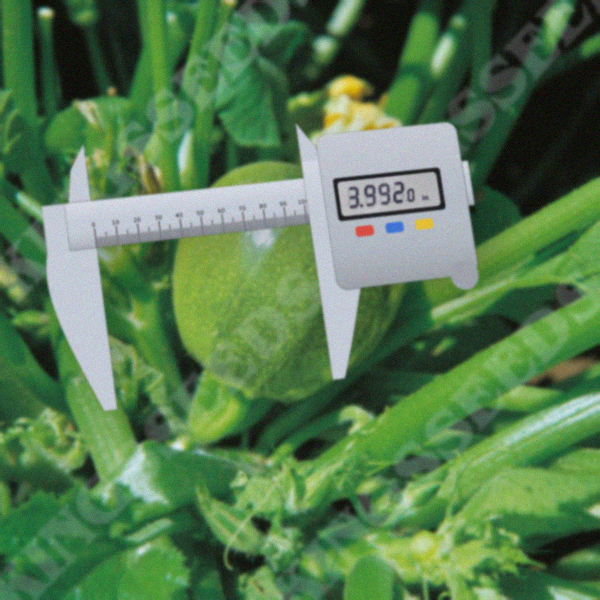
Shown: 3.9920; in
